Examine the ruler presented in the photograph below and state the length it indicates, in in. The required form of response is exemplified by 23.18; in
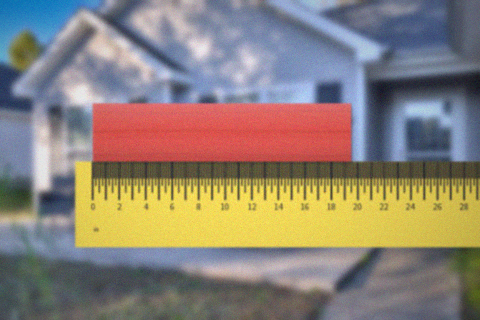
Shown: 19.5; in
